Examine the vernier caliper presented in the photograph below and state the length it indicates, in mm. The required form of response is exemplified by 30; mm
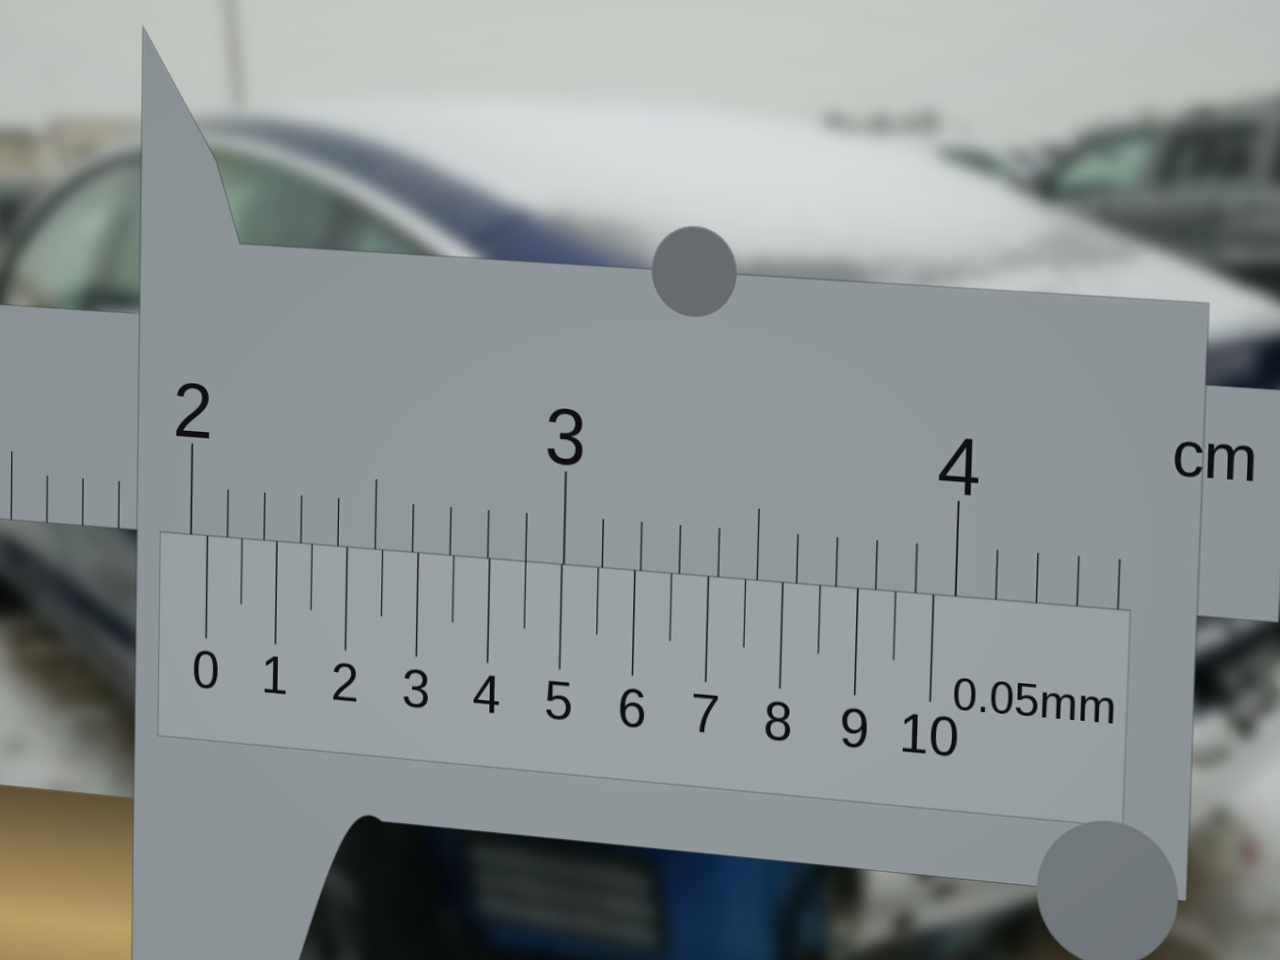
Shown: 20.45; mm
